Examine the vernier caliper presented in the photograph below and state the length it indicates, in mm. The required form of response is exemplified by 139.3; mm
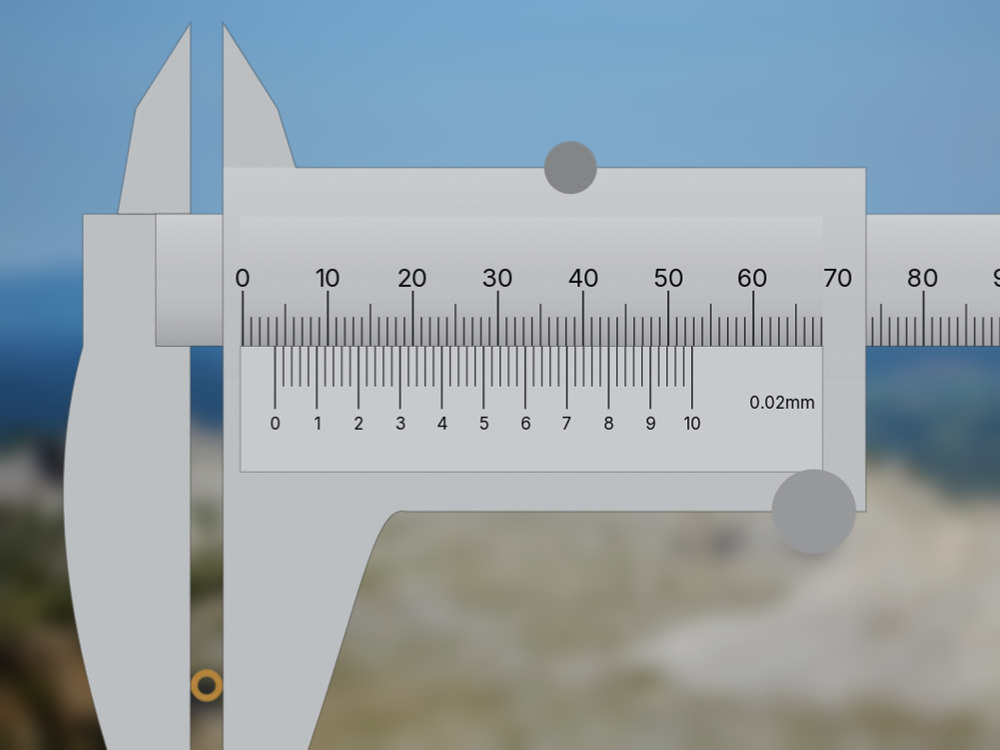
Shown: 3.8; mm
